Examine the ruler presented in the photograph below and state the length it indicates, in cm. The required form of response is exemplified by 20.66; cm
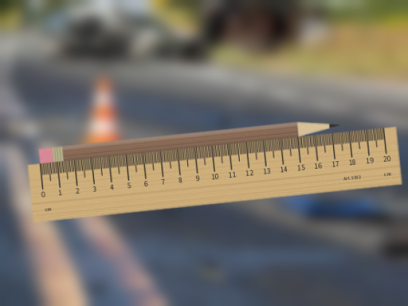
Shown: 17.5; cm
